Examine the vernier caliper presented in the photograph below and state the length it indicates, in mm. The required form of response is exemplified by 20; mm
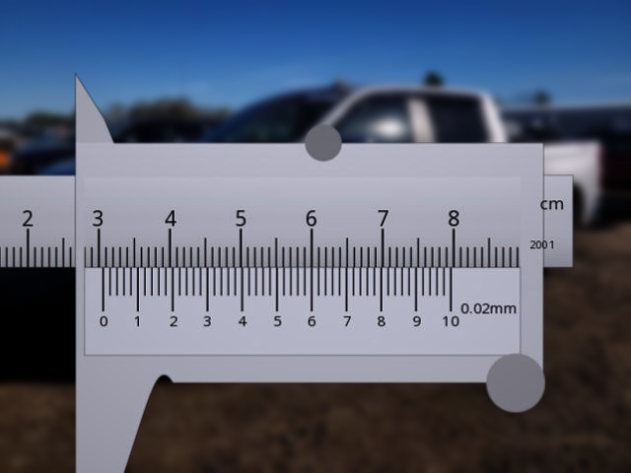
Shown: 30.6; mm
